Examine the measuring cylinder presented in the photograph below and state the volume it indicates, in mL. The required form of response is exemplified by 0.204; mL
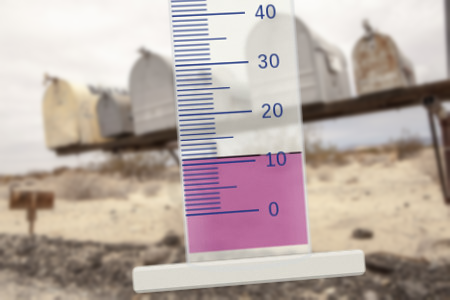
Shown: 11; mL
